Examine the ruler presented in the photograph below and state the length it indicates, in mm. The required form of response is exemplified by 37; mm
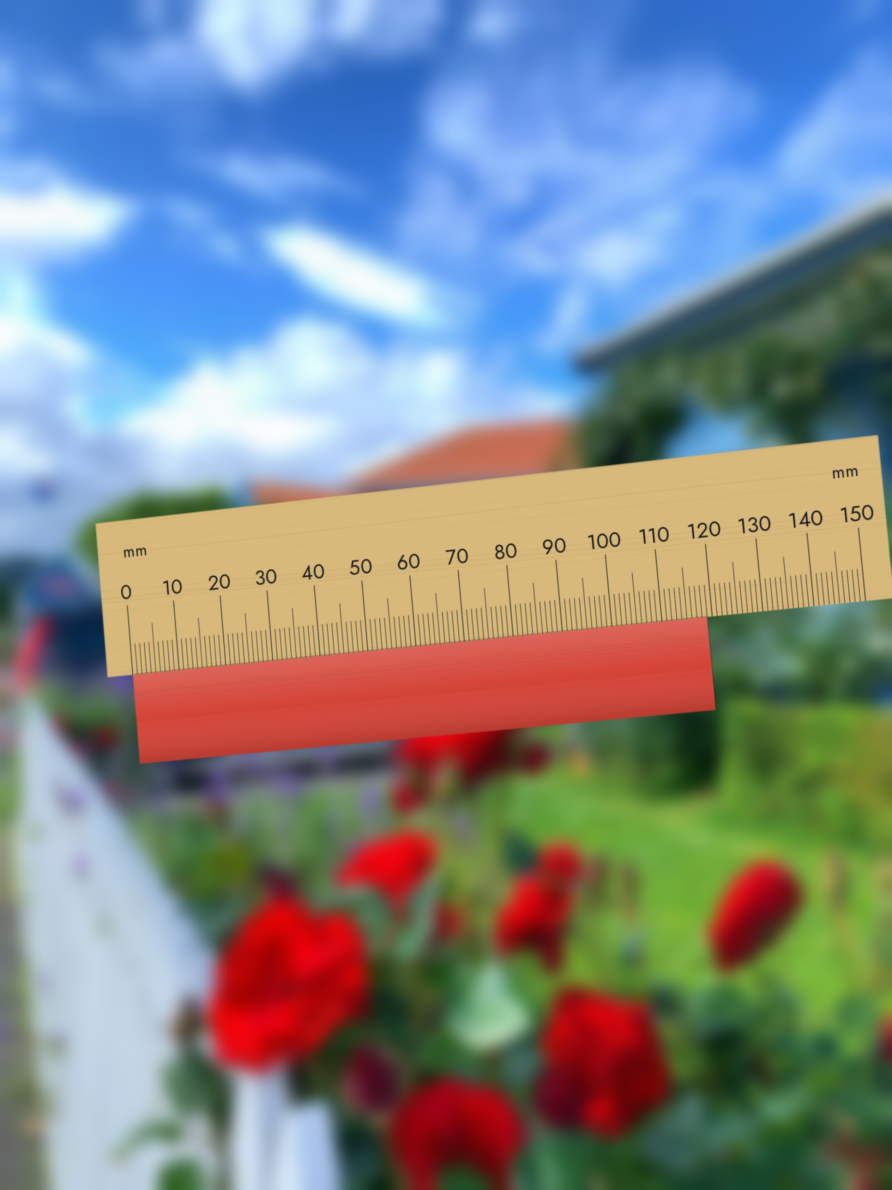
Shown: 119; mm
